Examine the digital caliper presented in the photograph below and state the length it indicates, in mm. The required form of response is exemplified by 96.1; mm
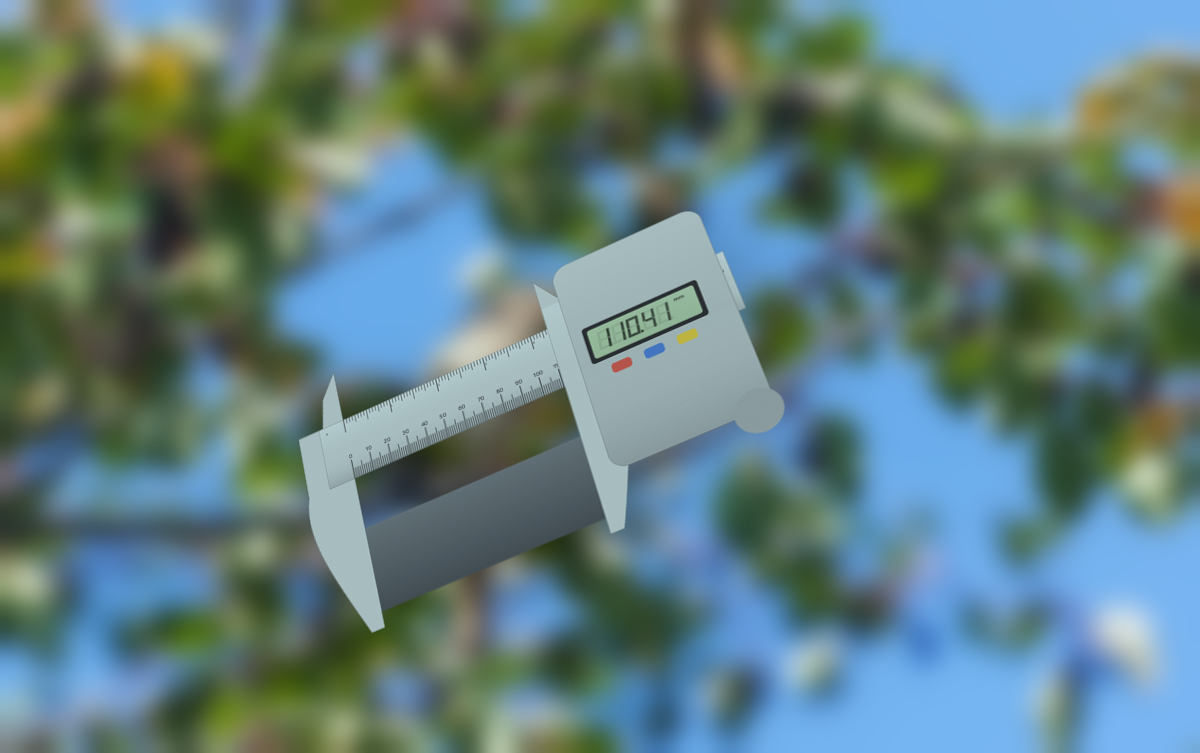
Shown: 110.41; mm
